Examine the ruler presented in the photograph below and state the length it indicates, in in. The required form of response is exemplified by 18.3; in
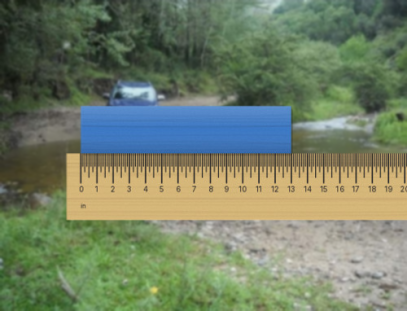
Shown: 13; in
